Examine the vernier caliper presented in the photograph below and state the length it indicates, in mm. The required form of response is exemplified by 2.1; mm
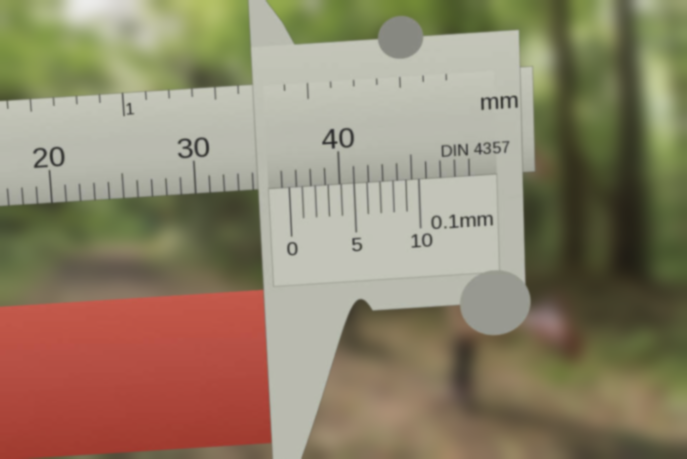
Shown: 36.5; mm
